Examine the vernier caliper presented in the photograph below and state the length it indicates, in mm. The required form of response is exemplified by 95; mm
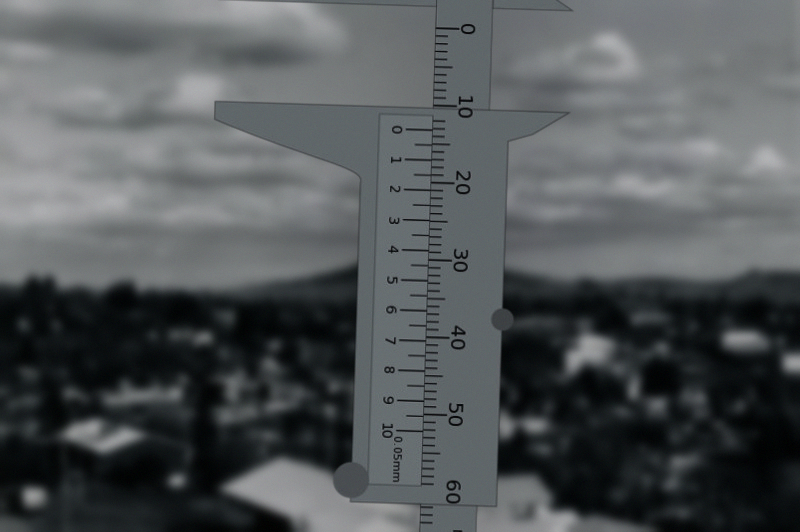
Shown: 13.2; mm
